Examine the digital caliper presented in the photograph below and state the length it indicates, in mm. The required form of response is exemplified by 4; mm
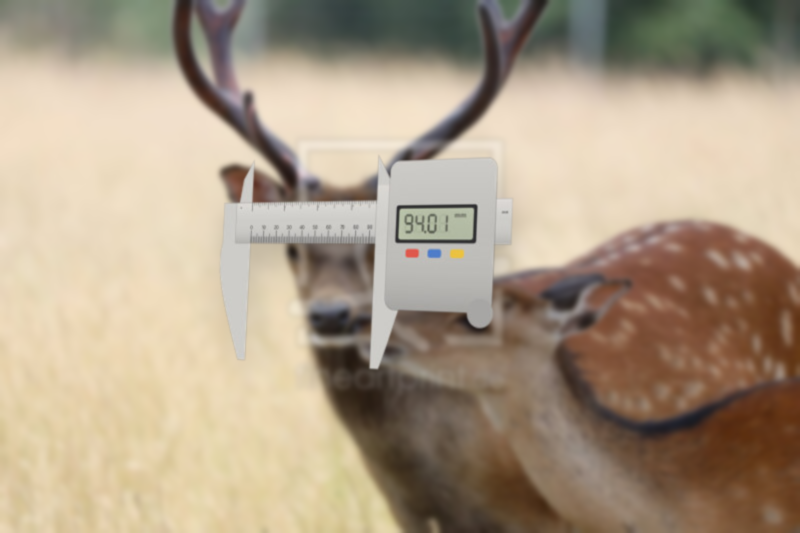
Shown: 94.01; mm
